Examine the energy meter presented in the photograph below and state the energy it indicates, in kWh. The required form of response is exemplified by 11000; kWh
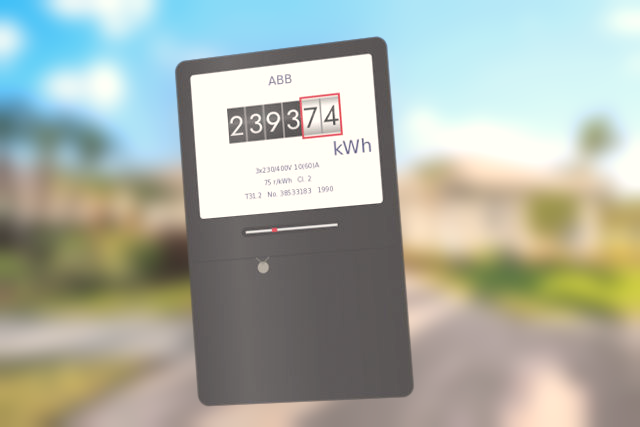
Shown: 2393.74; kWh
